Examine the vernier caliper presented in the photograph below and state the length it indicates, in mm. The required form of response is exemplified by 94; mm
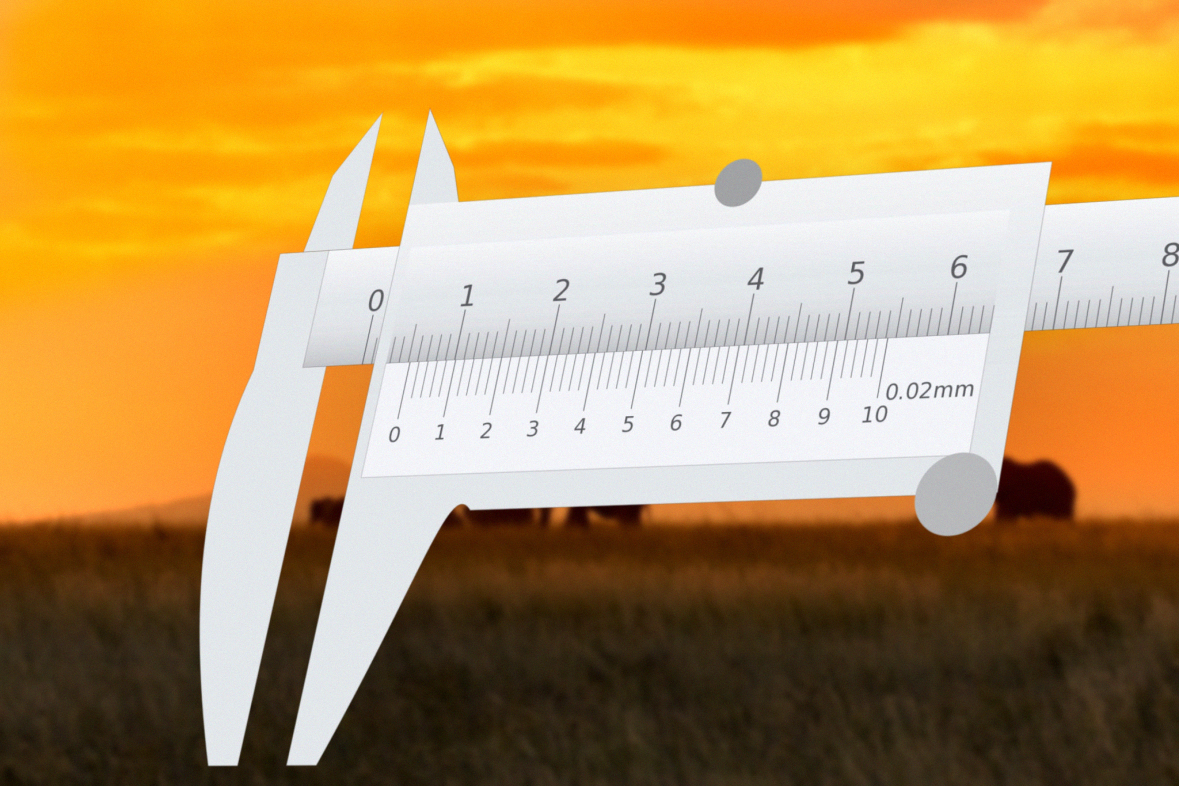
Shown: 5.2; mm
